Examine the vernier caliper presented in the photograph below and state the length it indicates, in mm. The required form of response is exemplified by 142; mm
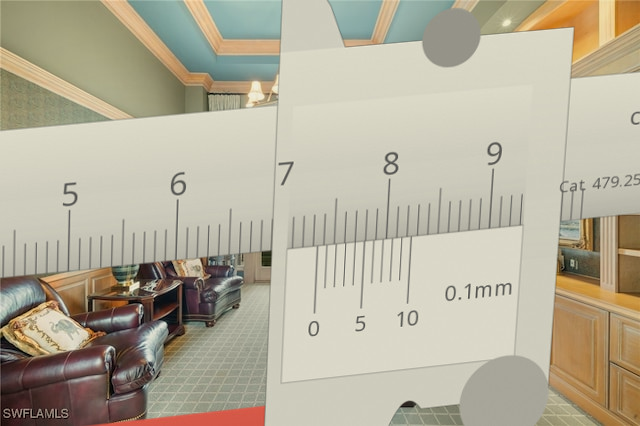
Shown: 73.4; mm
